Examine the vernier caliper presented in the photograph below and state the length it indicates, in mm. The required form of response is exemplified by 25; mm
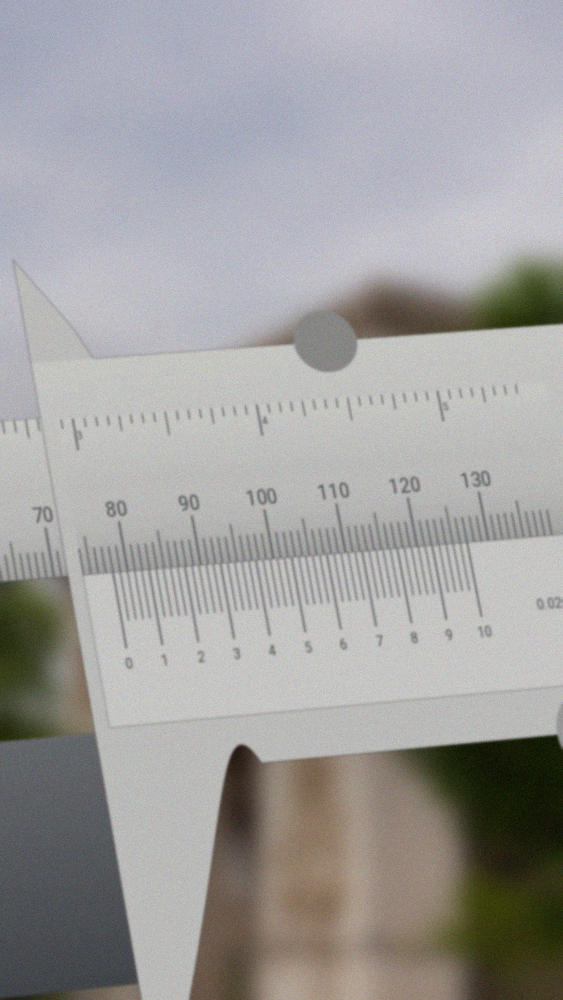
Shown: 78.0; mm
